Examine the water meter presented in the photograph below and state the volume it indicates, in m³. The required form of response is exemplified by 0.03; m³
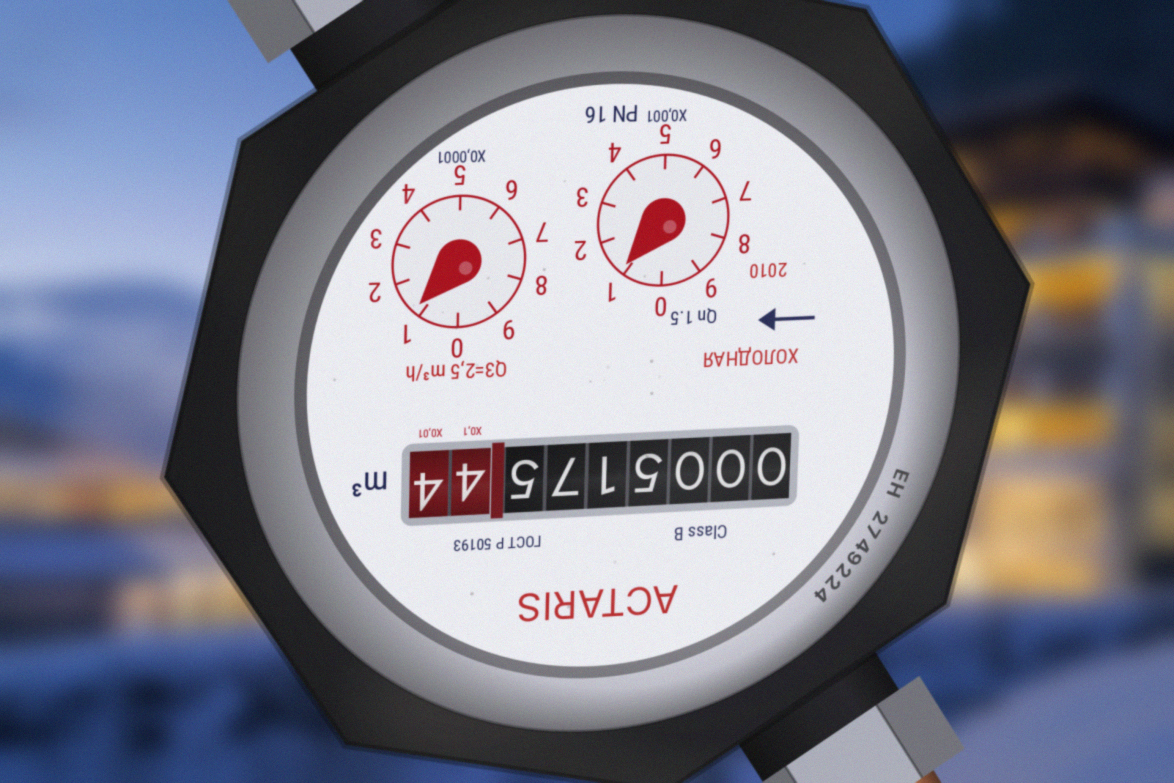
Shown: 5175.4411; m³
